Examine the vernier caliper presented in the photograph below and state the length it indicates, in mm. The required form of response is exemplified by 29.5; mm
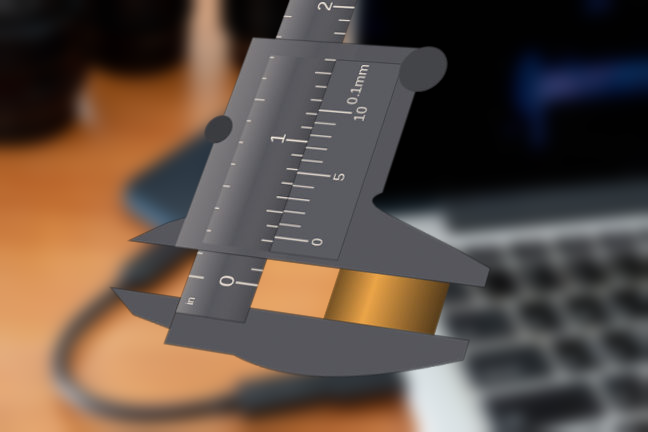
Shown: 3.3; mm
